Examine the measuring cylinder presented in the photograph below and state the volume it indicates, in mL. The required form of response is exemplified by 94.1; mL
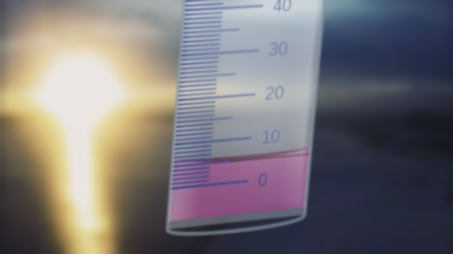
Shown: 5; mL
